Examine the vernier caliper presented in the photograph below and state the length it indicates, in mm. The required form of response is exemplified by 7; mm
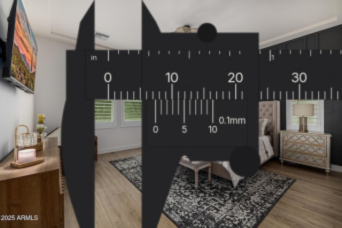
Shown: 7.4; mm
